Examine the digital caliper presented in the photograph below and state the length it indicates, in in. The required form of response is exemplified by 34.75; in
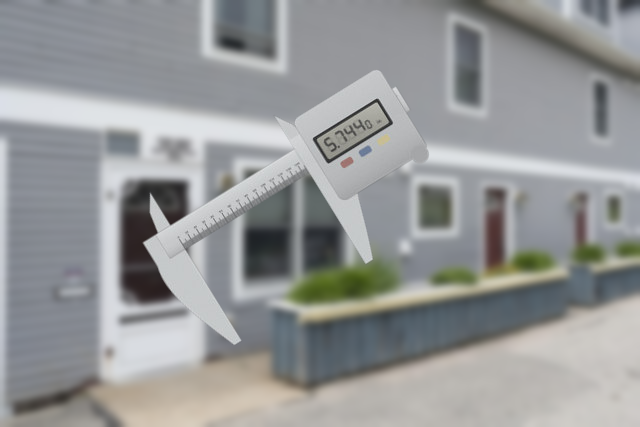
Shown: 5.7440; in
